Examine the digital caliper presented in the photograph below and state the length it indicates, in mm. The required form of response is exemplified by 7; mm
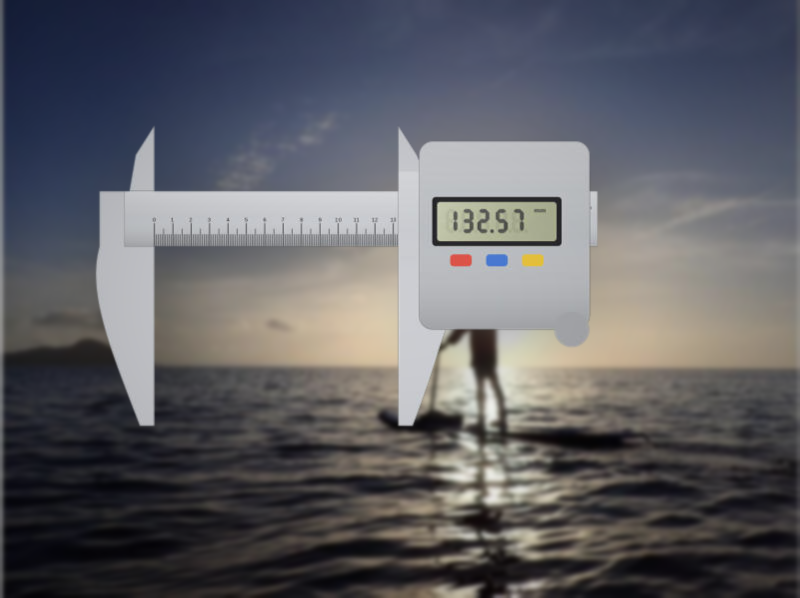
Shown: 132.57; mm
